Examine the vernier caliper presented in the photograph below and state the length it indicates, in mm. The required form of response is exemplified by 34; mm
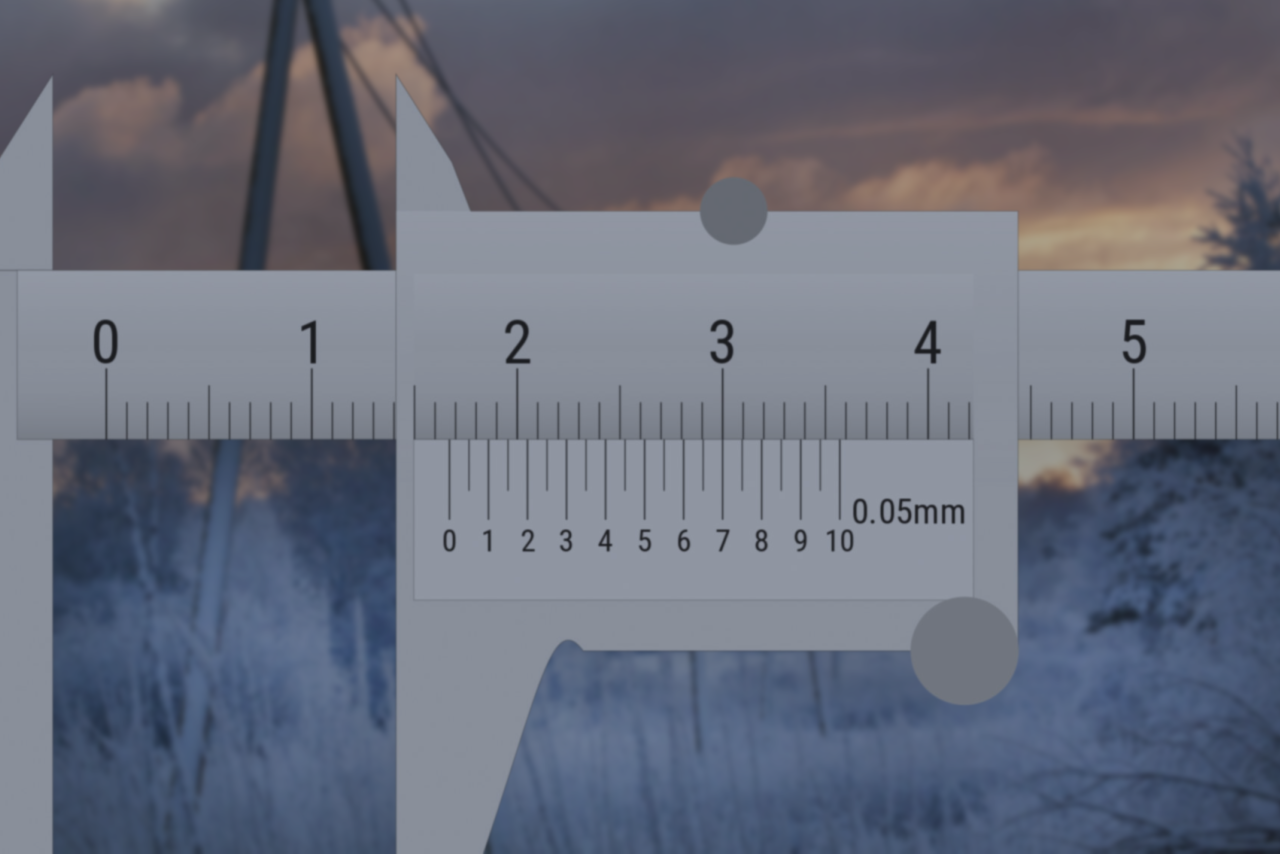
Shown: 16.7; mm
